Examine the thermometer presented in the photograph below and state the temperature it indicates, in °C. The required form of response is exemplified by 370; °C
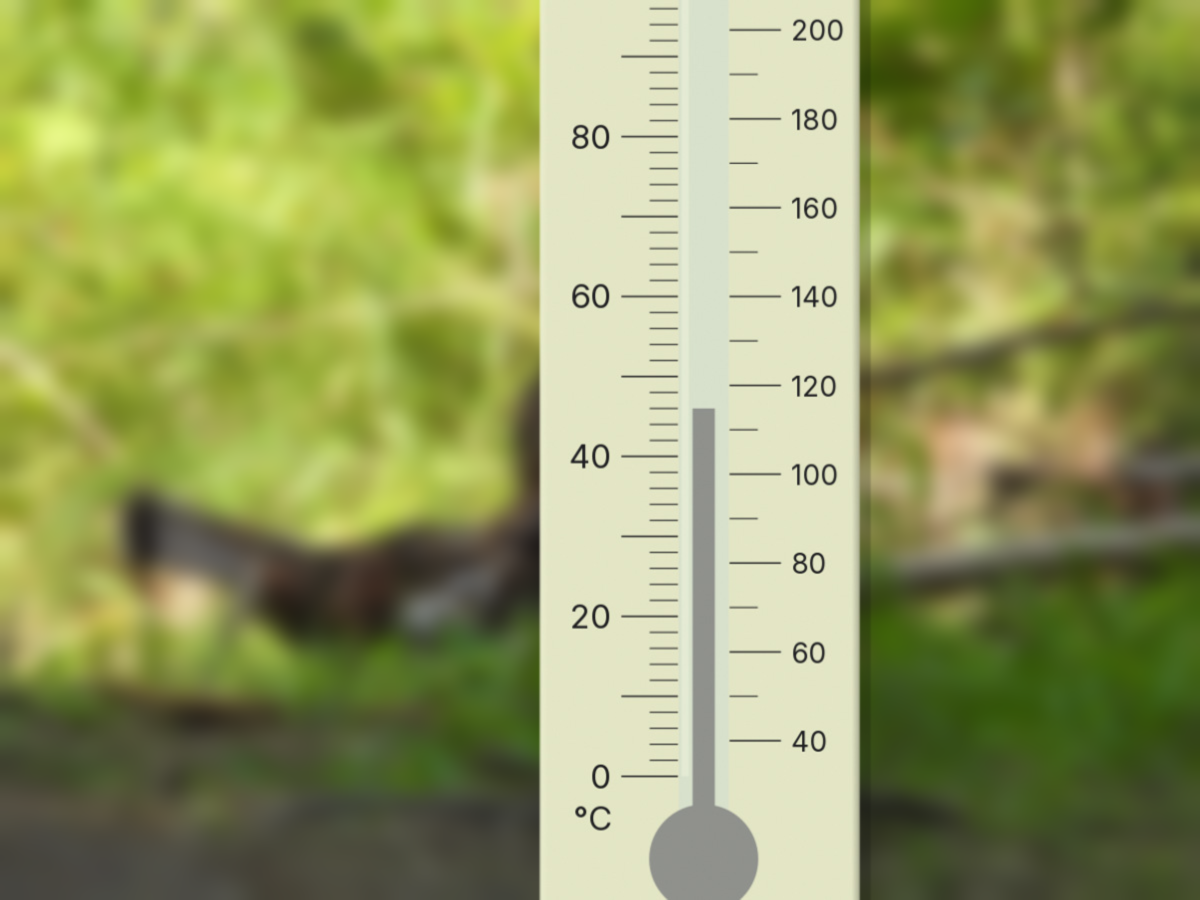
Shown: 46; °C
